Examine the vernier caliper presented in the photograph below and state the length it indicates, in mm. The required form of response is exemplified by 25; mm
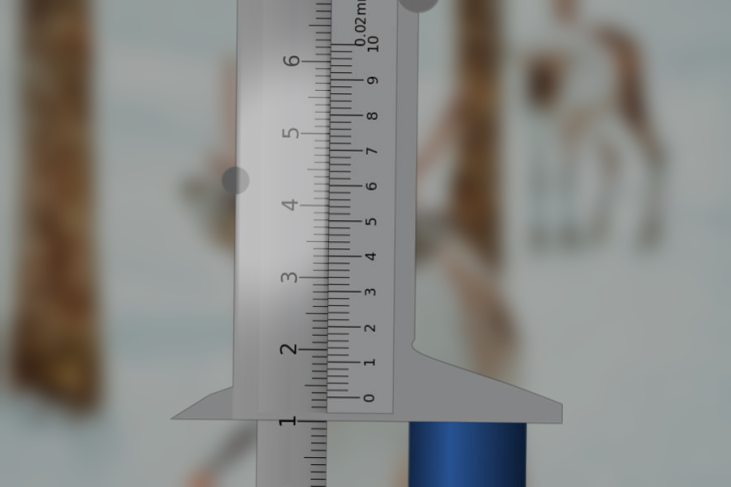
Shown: 13.4; mm
